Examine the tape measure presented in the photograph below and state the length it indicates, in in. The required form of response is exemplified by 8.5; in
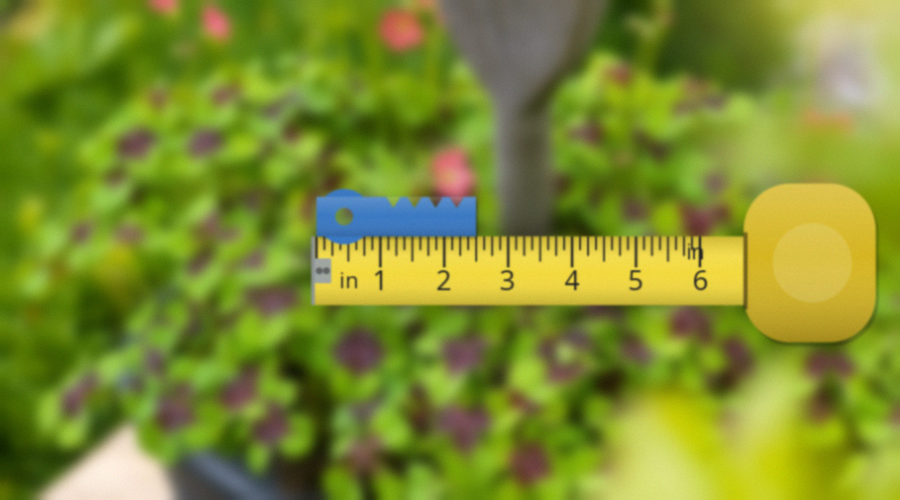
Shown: 2.5; in
